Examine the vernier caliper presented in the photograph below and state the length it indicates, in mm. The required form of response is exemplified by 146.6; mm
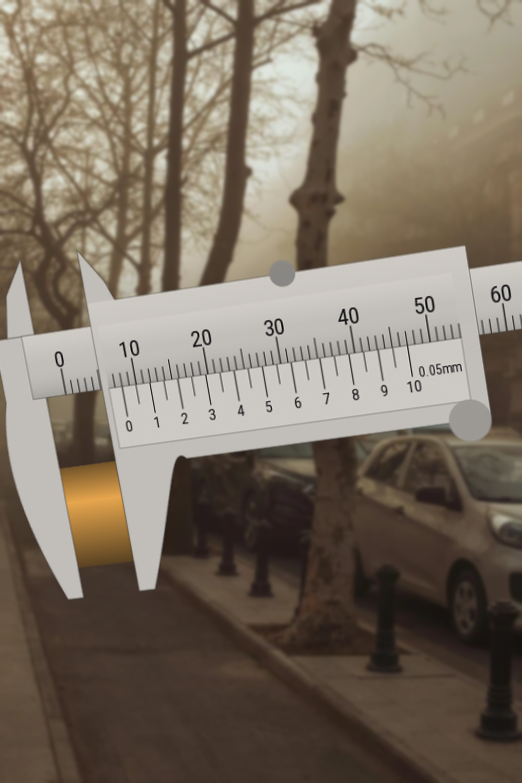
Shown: 8.0; mm
